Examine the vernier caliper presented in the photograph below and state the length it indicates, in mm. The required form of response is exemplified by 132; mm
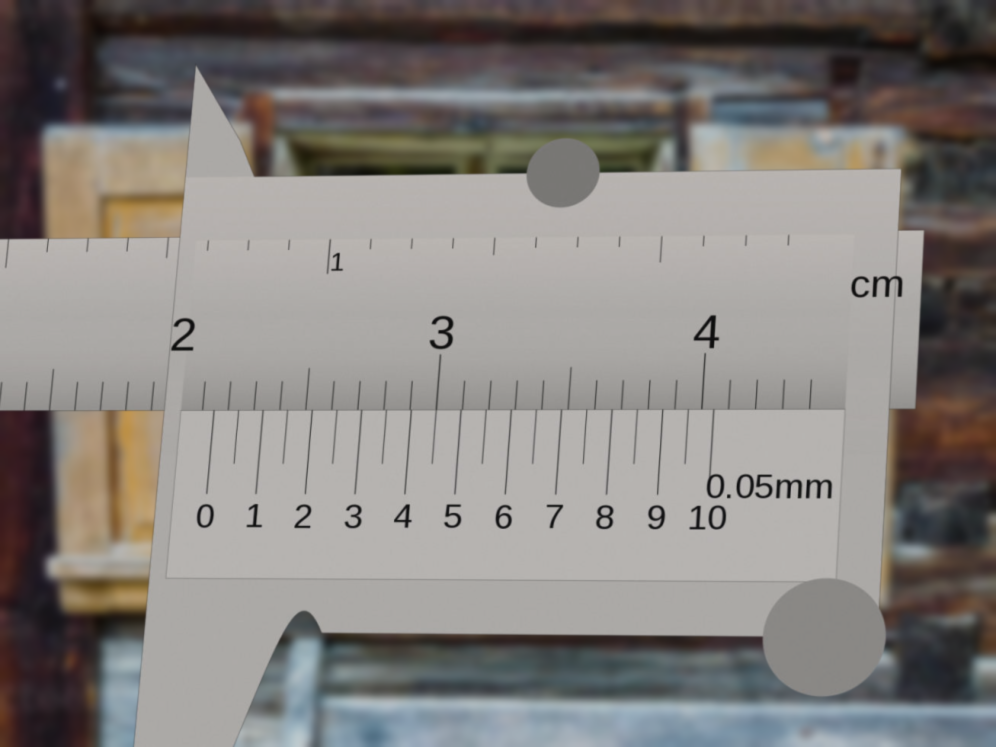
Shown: 21.45; mm
